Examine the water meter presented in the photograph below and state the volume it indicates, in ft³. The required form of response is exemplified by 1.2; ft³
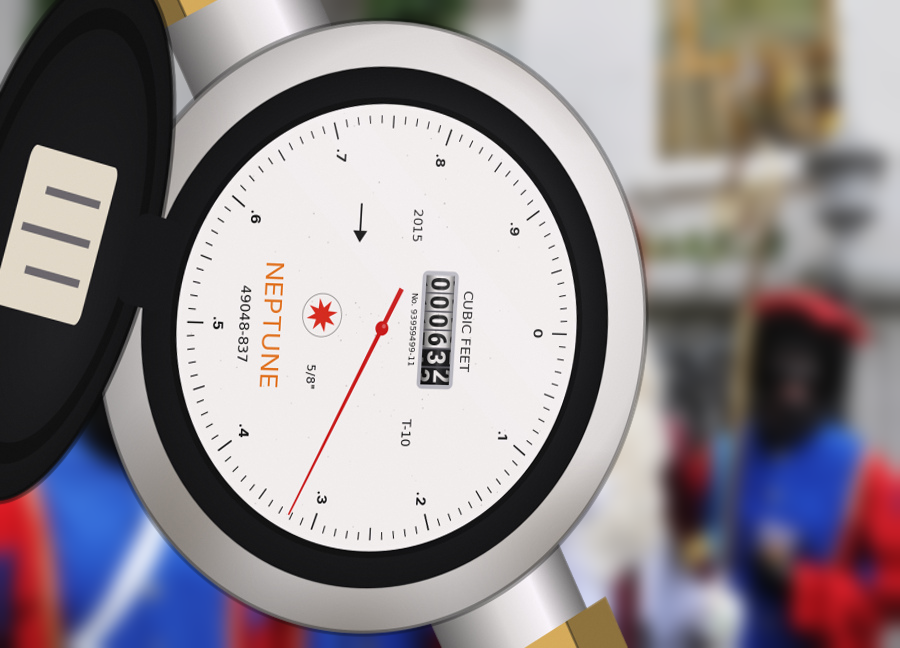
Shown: 632.32; ft³
